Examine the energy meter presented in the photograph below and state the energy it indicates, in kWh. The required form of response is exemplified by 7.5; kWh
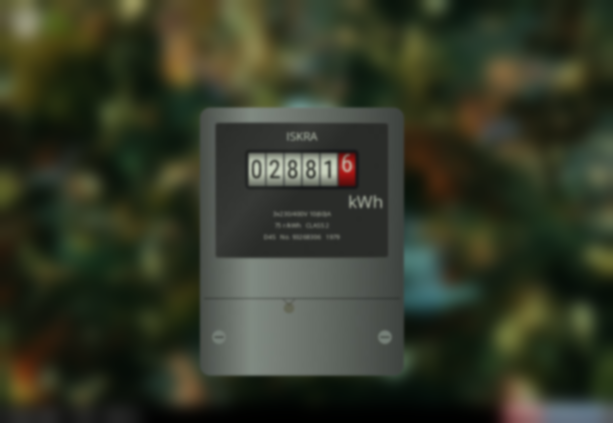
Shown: 2881.6; kWh
